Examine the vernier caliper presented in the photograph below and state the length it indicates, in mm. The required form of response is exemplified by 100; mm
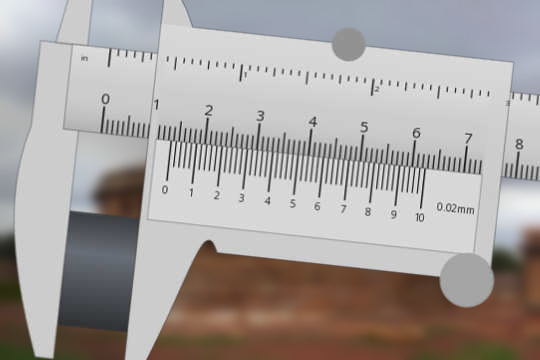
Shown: 13.5; mm
